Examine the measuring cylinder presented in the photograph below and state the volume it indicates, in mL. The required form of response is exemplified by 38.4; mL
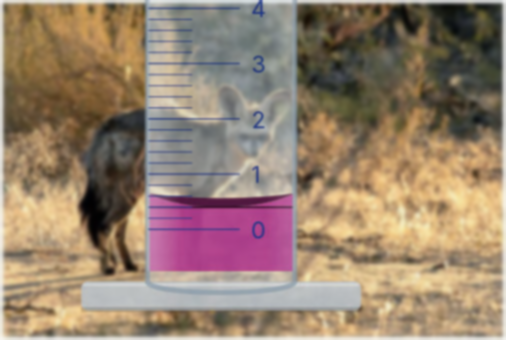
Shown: 0.4; mL
